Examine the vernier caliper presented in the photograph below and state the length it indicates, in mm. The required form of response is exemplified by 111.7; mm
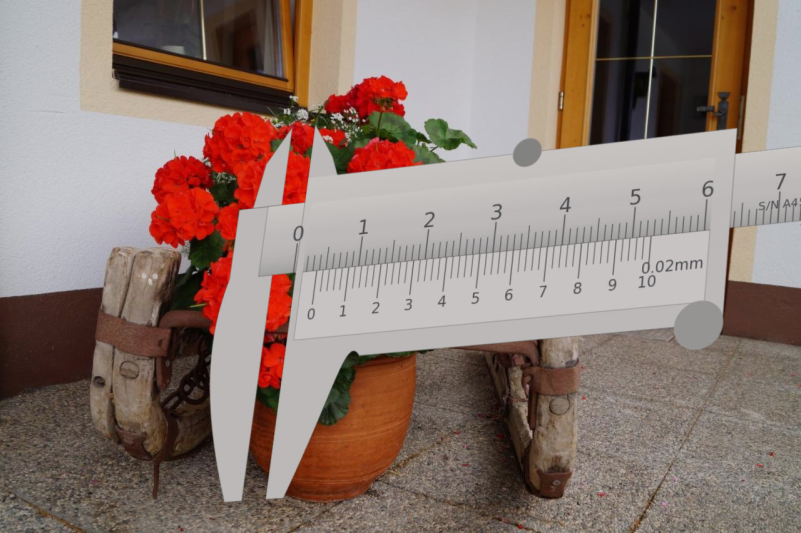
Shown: 3.6; mm
